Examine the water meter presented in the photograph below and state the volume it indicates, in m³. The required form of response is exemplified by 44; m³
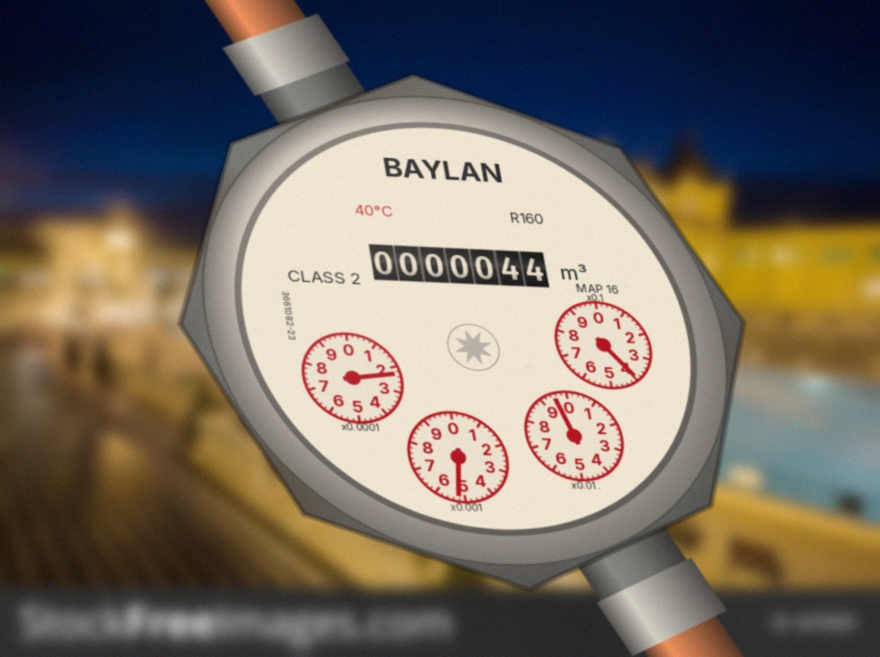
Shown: 44.3952; m³
